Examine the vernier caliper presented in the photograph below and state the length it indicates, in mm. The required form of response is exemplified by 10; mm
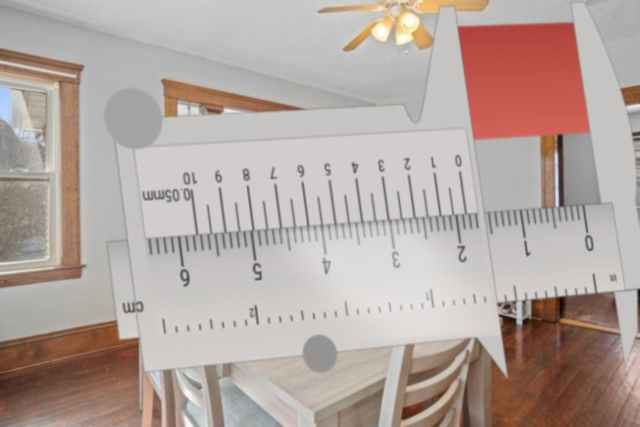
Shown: 18.5; mm
